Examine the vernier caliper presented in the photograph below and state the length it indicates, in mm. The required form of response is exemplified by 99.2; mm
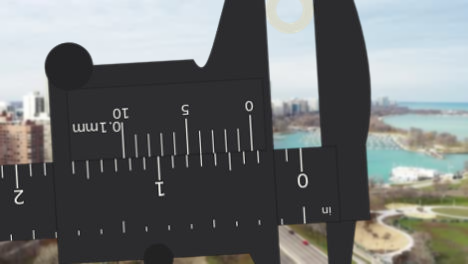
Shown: 3.4; mm
